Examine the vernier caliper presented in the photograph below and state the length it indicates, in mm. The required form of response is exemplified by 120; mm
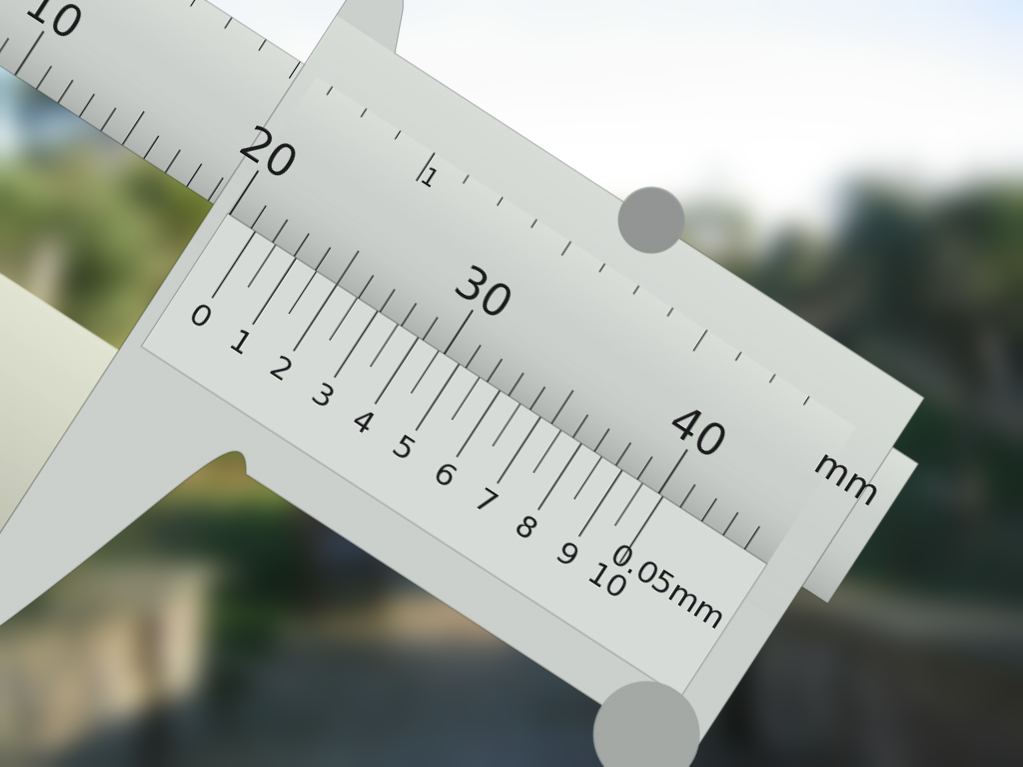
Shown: 21.20; mm
